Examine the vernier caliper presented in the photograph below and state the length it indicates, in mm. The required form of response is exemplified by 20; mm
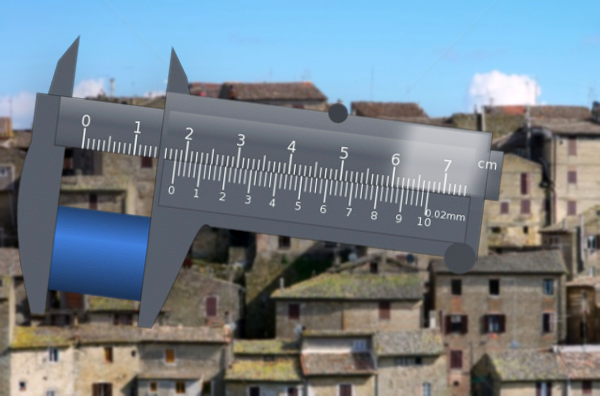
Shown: 18.0; mm
